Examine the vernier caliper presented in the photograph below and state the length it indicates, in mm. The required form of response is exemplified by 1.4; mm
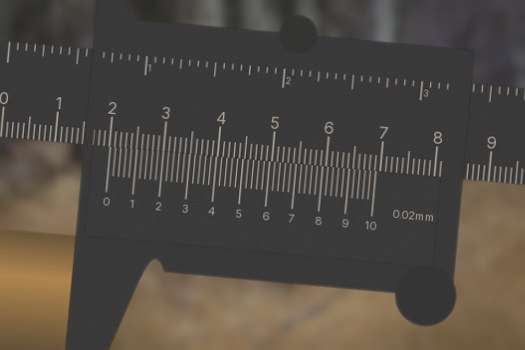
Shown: 20.2; mm
